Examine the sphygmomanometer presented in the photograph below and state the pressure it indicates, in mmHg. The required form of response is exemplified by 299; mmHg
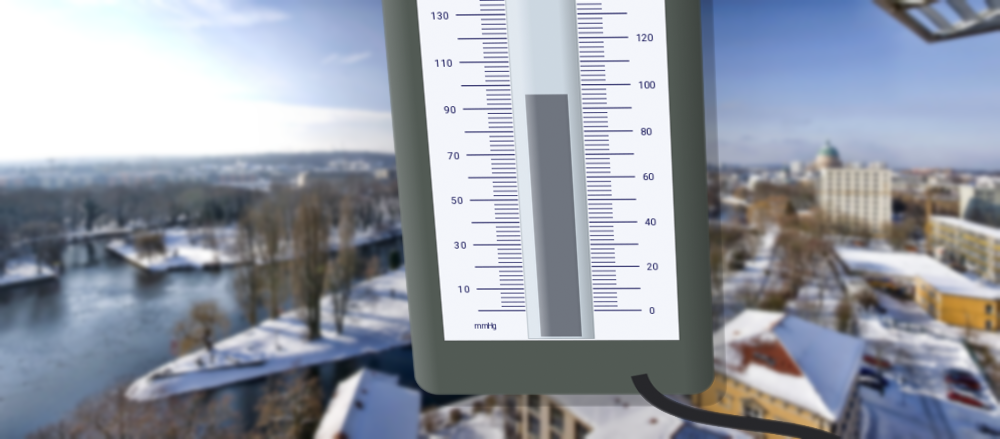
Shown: 96; mmHg
